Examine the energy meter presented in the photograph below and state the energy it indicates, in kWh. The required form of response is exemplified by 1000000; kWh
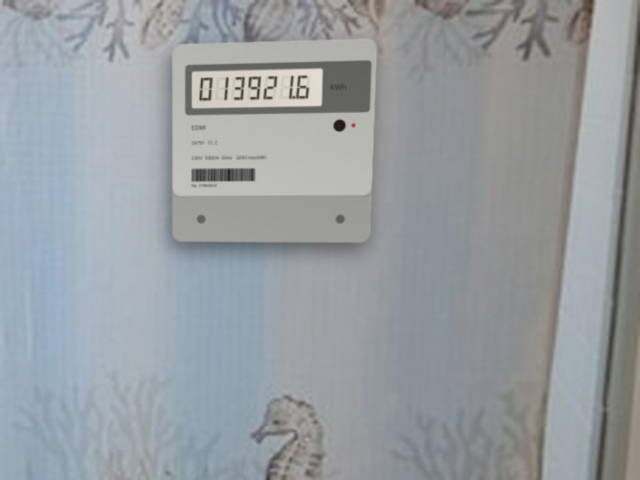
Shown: 13921.6; kWh
